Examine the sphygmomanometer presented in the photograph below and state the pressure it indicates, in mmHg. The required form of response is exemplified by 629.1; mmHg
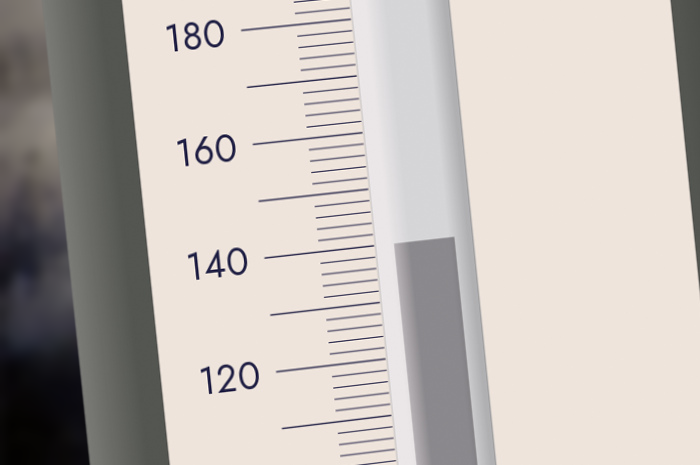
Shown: 140; mmHg
